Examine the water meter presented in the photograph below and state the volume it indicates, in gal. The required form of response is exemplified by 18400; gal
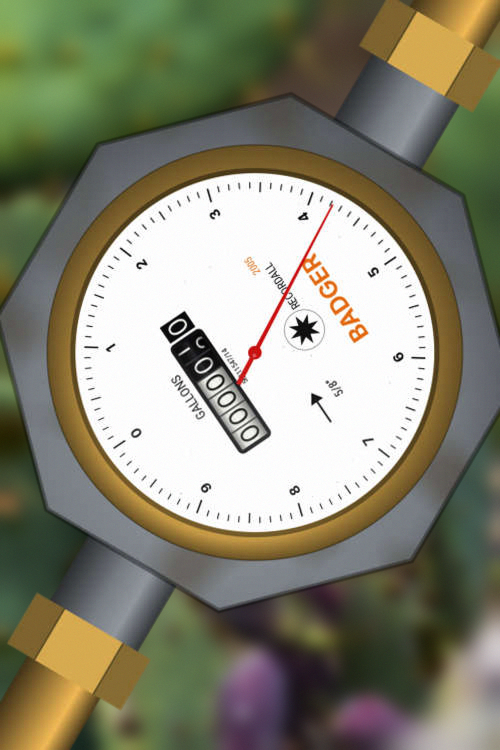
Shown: 14.2; gal
